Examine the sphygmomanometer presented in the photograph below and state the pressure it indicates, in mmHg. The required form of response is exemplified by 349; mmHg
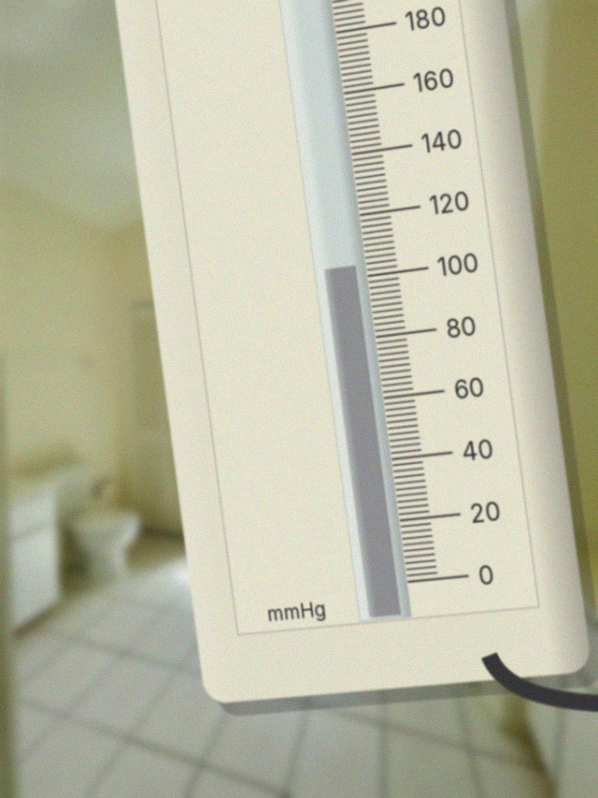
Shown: 104; mmHg
